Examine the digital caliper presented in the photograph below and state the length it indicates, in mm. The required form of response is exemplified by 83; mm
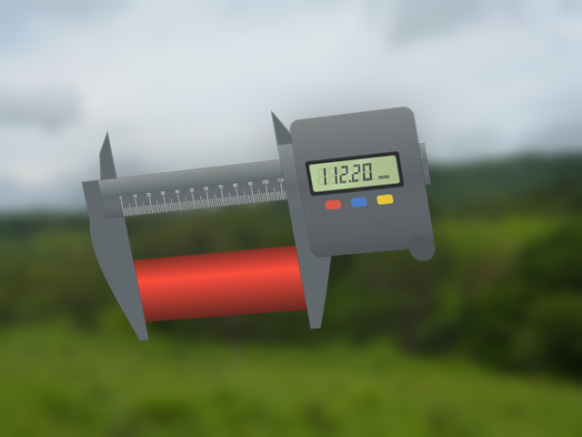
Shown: 112.20; mm
